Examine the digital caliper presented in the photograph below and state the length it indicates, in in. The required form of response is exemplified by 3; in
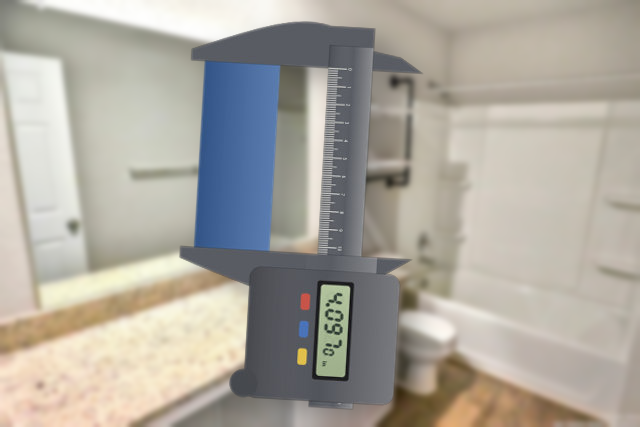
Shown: 4.0970; in
